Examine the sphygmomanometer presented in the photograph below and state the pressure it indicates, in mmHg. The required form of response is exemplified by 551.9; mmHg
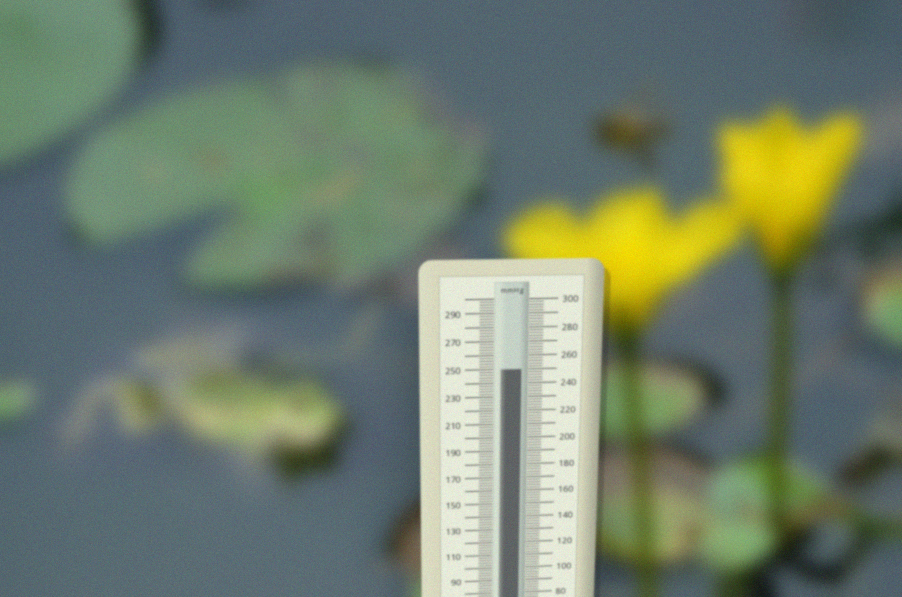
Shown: 250; mmHg
